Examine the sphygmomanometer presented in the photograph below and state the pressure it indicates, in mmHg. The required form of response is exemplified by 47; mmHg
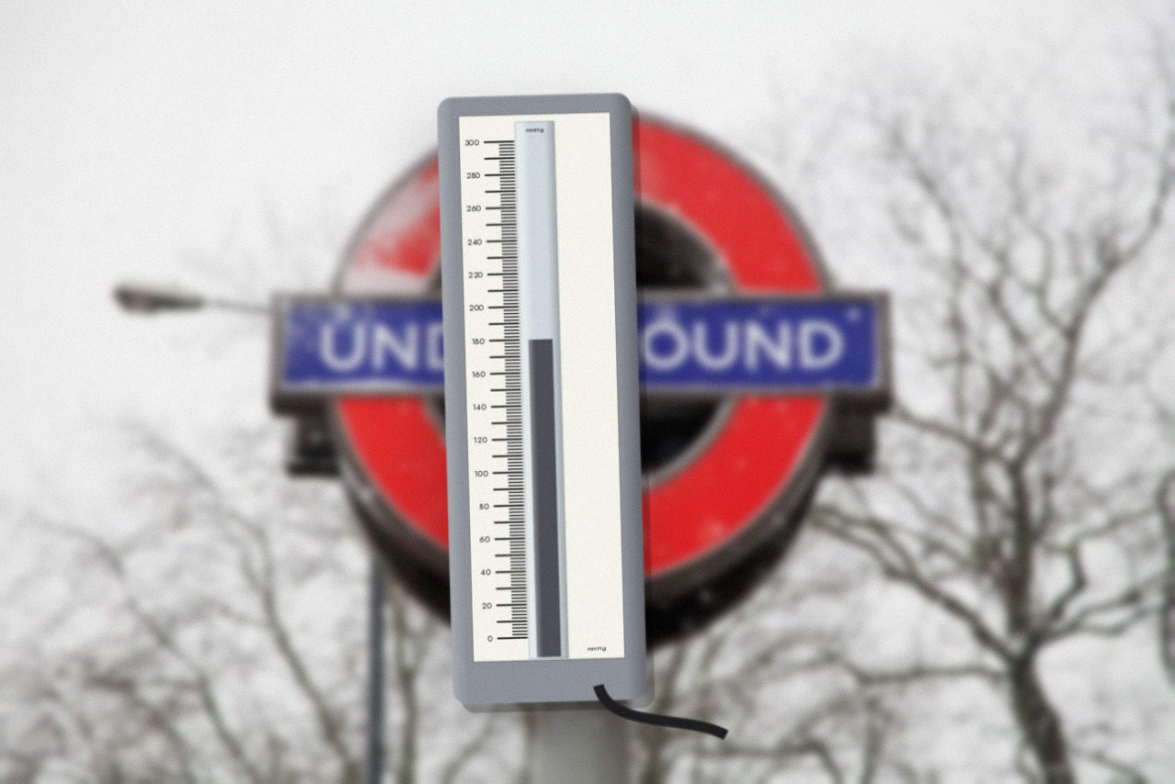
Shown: 180; mmHg
